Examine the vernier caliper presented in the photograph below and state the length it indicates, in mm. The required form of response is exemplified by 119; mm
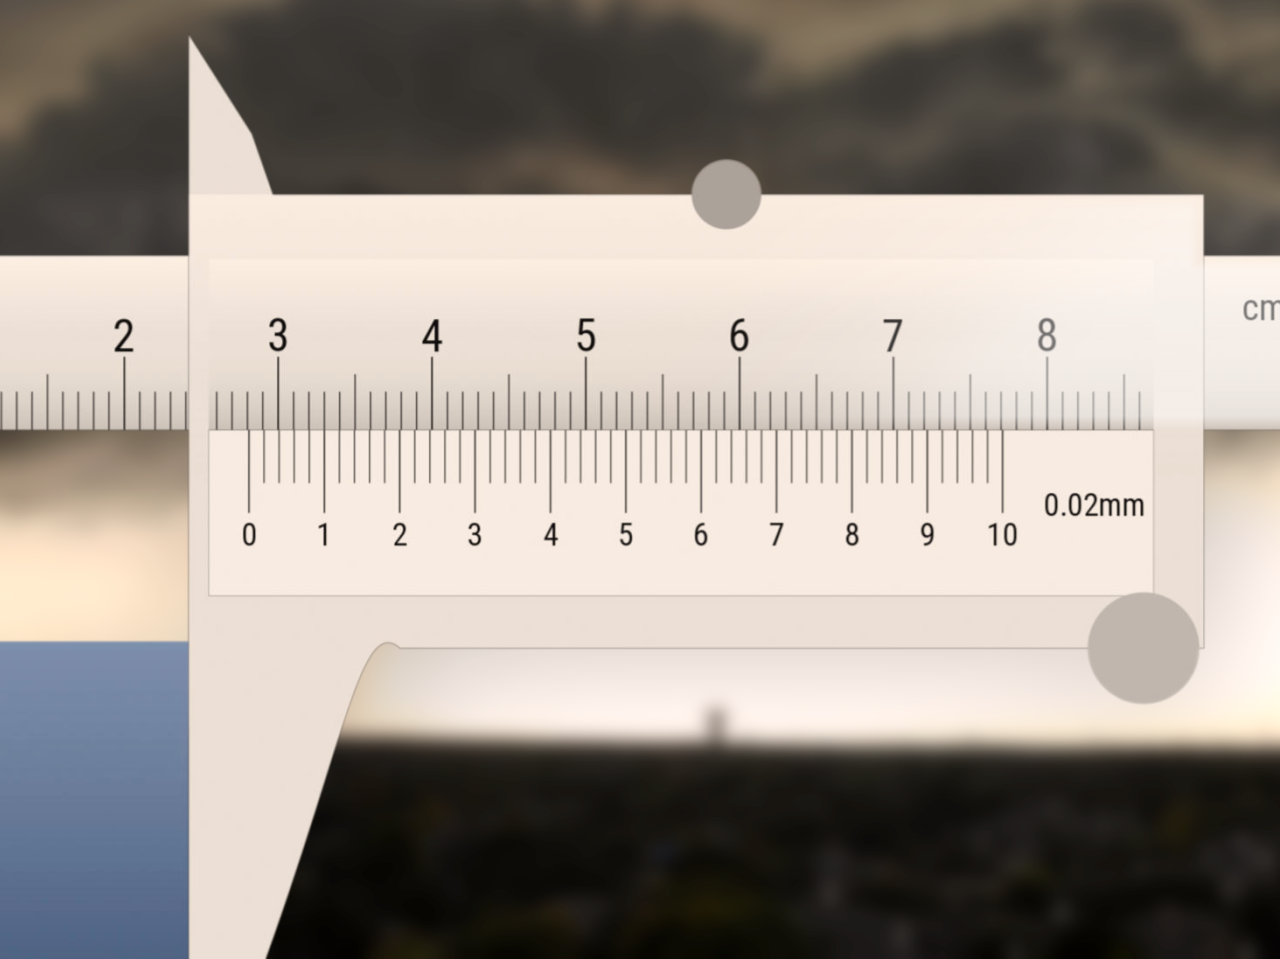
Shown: 28.1; mm
